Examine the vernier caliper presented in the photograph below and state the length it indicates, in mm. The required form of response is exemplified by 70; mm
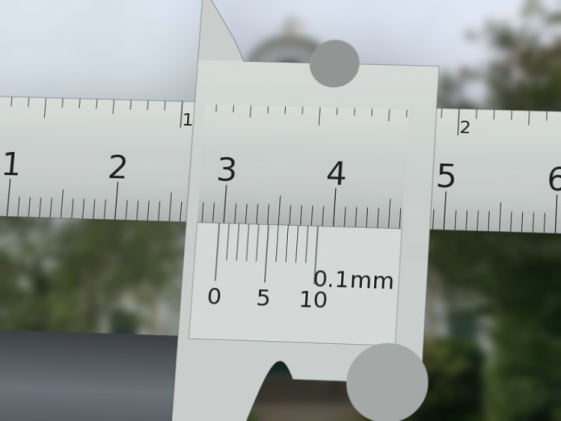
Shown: 29.6; mm
